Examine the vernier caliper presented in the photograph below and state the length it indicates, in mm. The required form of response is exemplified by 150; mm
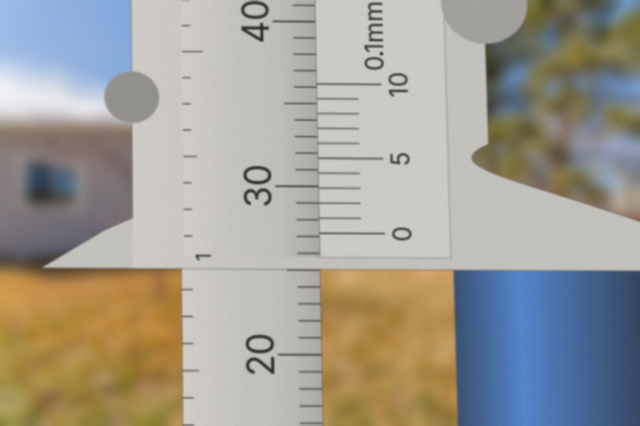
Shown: 27.2; mm
